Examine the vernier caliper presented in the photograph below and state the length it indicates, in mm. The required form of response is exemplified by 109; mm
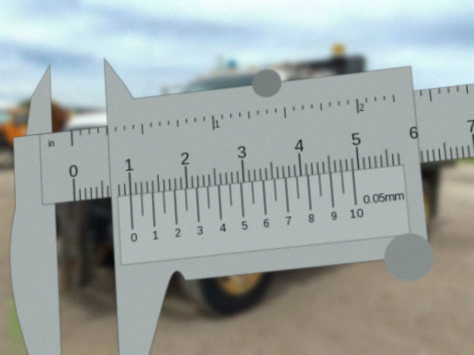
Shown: 10.0; mm
